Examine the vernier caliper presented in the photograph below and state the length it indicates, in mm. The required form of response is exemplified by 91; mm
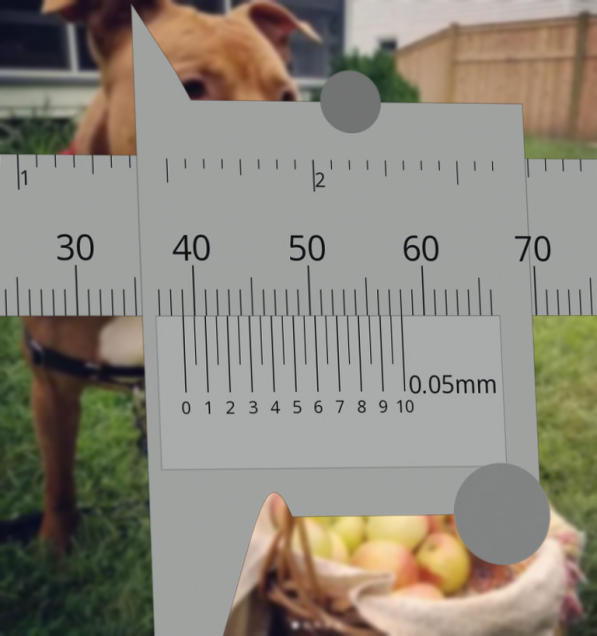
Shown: 39.0; mm
